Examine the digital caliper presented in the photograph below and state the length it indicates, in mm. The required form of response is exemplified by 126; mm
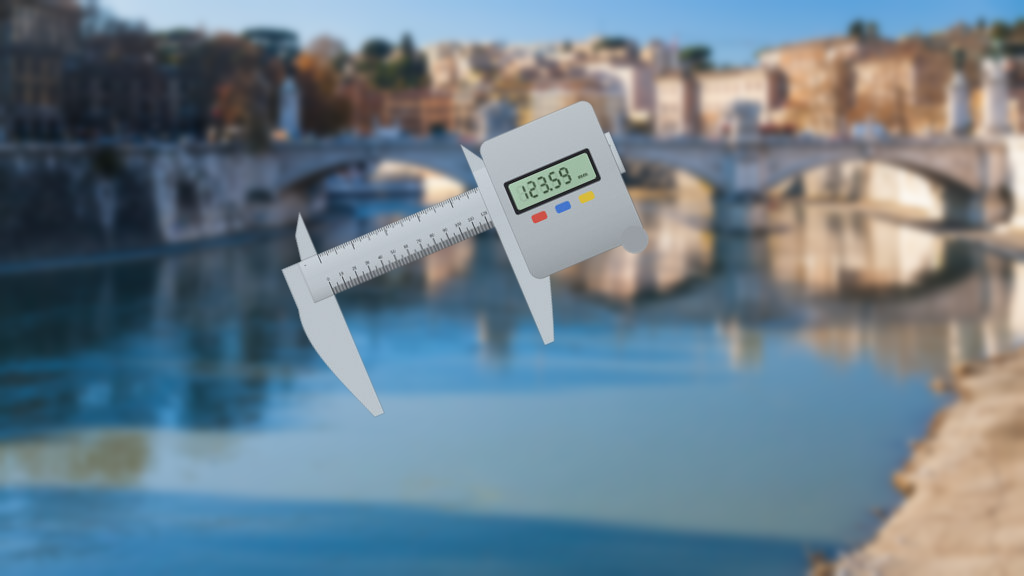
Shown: 123.59; mm
